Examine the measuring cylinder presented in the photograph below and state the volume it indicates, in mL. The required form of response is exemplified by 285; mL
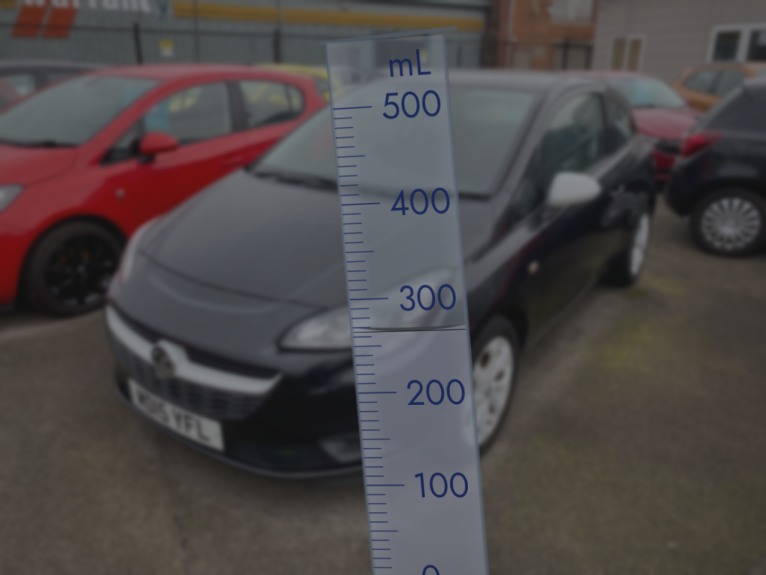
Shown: 265; mL
